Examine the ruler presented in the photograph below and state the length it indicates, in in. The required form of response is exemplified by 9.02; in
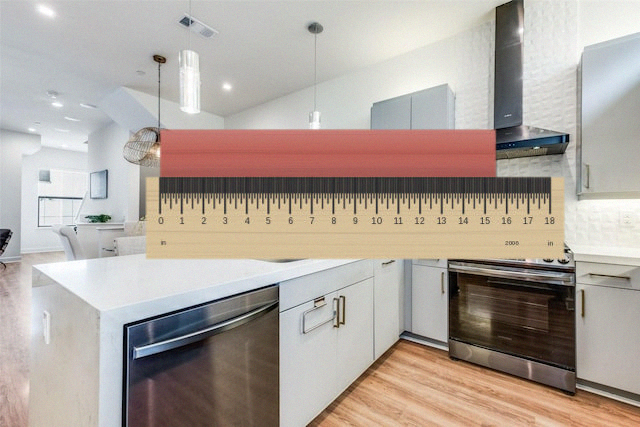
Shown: 15.5; in
